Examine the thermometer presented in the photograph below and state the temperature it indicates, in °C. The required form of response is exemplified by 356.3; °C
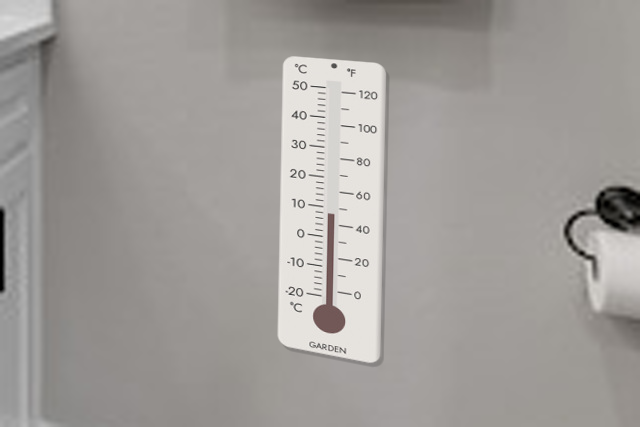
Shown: 8; °C
